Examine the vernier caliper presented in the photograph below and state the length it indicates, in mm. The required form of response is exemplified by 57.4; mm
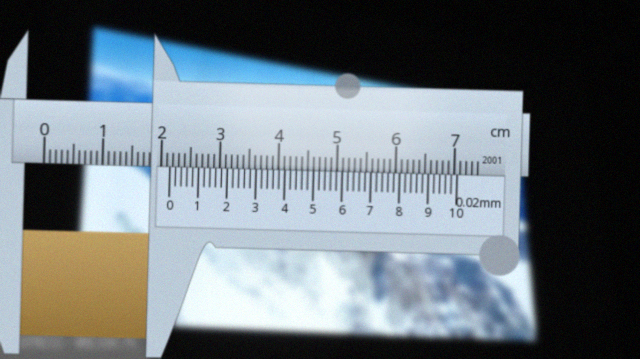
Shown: 21.5; mm
